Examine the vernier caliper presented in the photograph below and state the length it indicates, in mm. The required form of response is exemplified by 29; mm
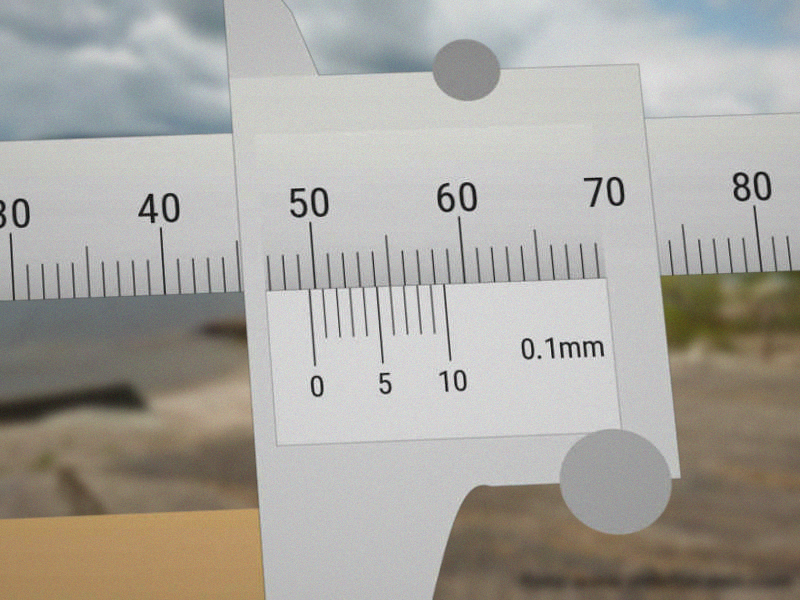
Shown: 49.6; mm
